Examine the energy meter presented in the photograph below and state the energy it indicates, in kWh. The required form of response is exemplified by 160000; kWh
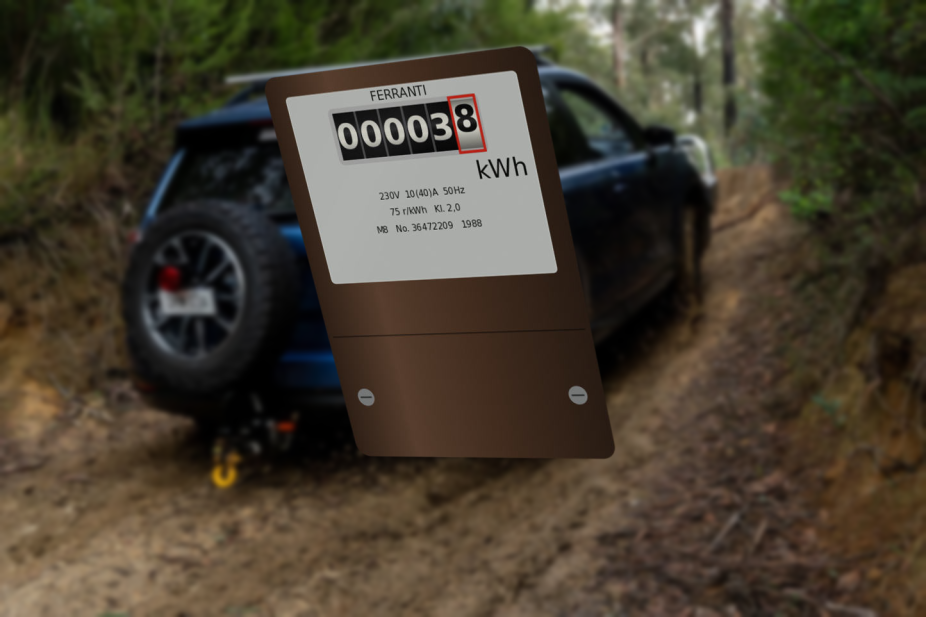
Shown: 3.8; kWh
